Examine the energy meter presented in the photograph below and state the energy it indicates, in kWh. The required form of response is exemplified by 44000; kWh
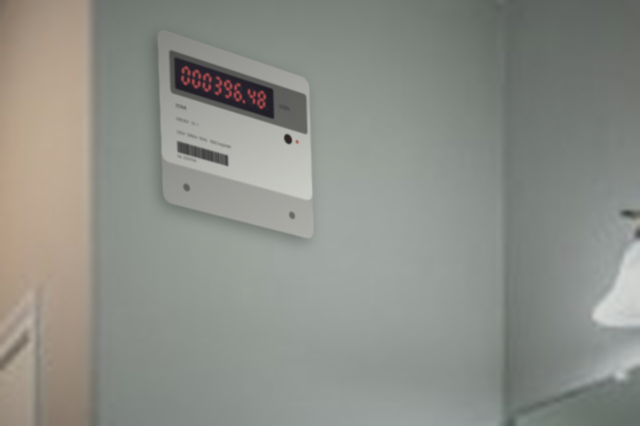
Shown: 396.48; kWh
